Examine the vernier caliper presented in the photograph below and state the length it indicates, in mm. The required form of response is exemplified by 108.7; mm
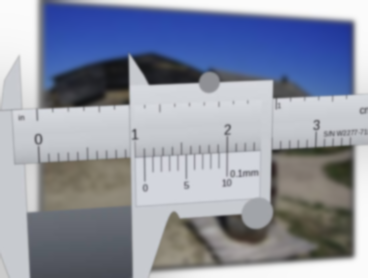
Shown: 11.0; mm
